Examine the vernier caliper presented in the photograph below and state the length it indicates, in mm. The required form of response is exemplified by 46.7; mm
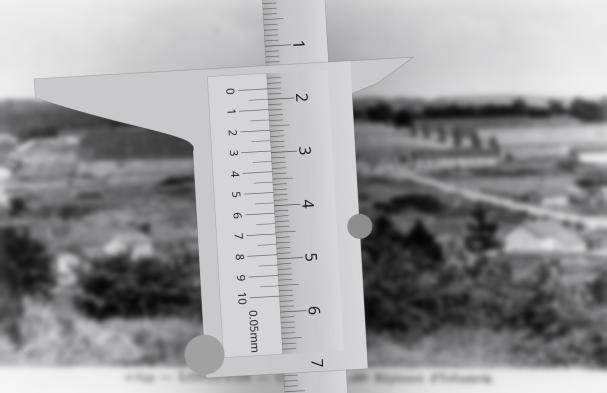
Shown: 18.0; mm
